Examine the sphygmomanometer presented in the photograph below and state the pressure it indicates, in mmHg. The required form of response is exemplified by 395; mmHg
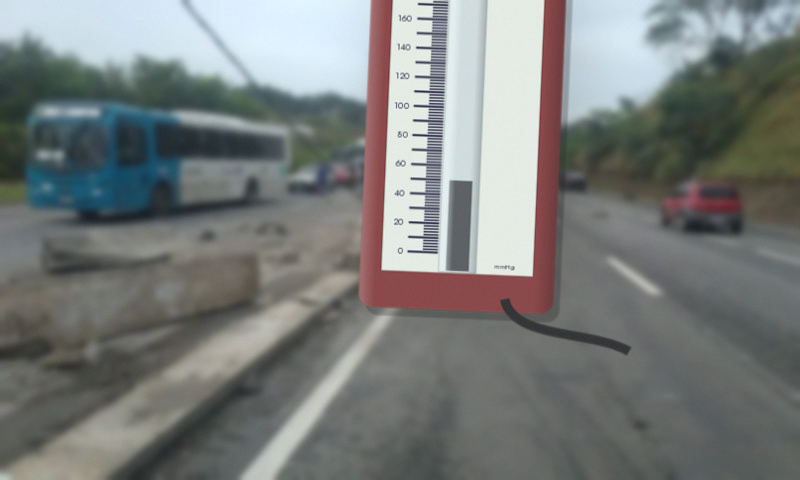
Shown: 50; mmHg
